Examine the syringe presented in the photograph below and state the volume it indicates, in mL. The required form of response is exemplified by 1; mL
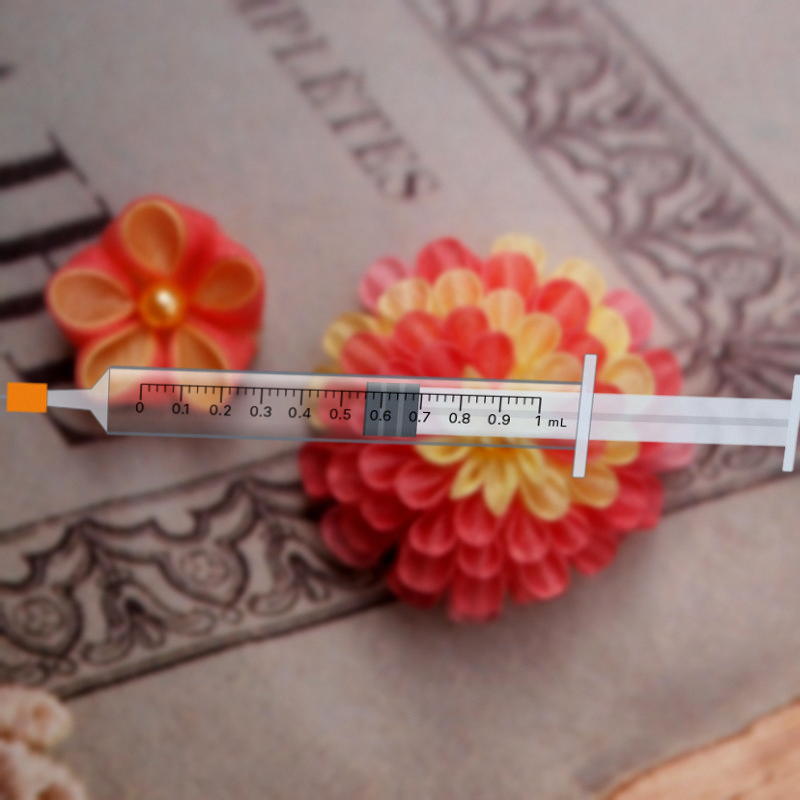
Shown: 0.56; mL
